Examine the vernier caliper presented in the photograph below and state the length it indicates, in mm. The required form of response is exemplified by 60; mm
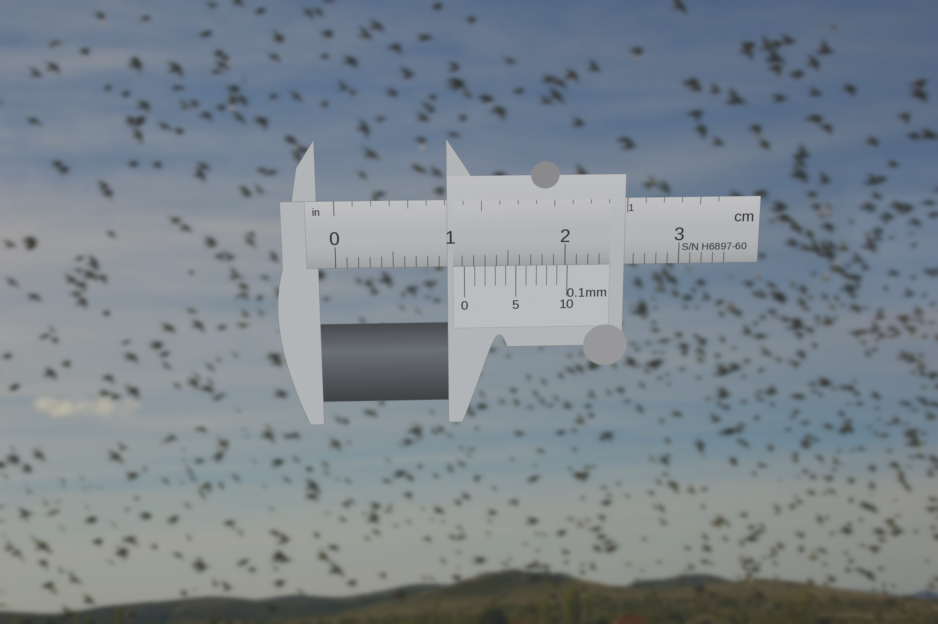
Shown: 11.2; mm
